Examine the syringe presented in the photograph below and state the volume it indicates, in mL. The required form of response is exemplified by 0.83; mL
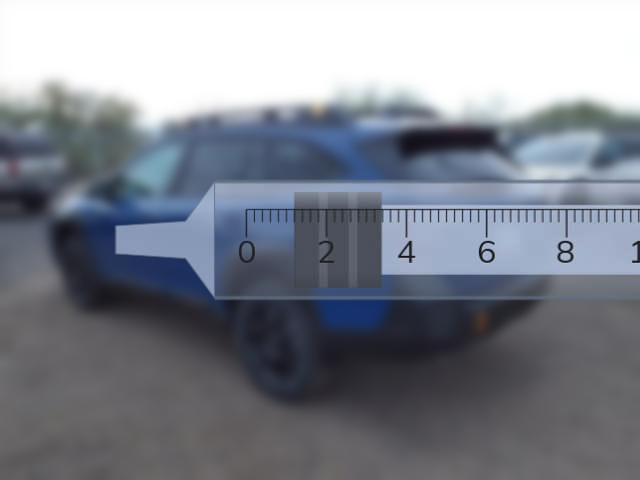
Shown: 1.2; mL
